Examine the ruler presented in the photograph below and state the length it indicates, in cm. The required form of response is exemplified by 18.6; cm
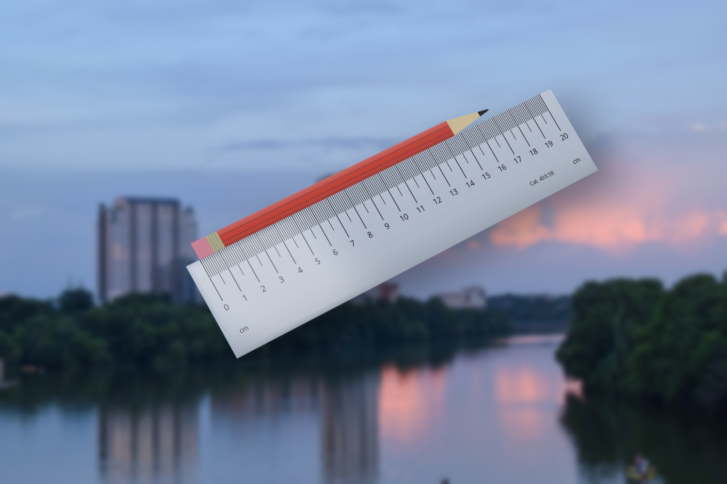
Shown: 17; cm
